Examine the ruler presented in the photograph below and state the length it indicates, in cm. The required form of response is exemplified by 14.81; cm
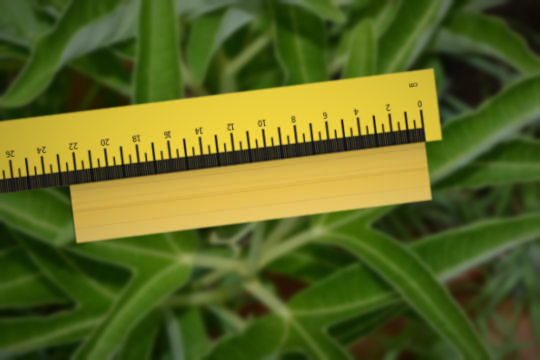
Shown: 22.5; cm
